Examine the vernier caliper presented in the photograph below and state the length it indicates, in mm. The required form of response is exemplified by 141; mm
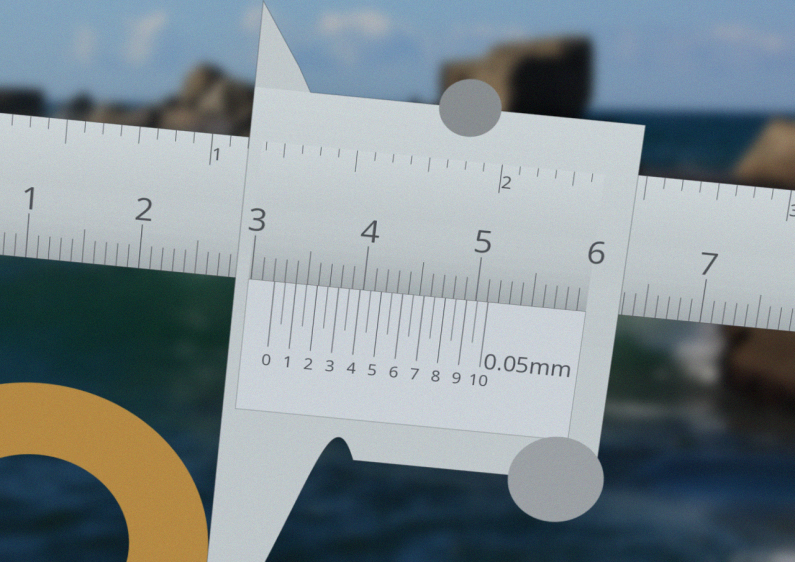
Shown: 32.1; mm
